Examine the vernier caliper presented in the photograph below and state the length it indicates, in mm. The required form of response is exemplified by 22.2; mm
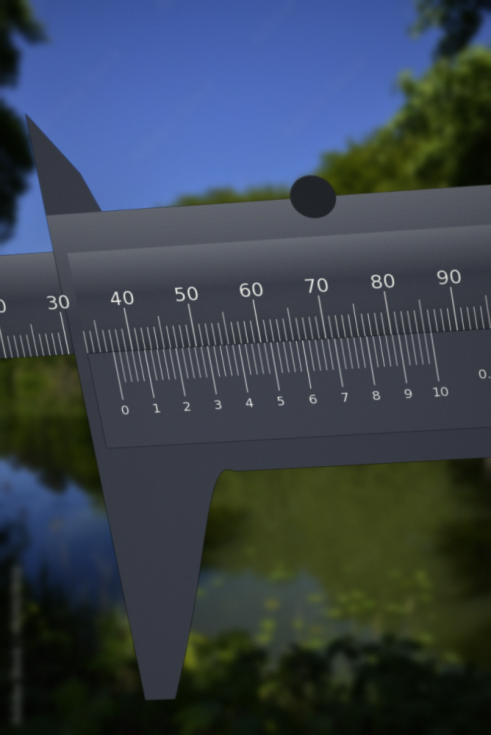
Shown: 37.0; mm
